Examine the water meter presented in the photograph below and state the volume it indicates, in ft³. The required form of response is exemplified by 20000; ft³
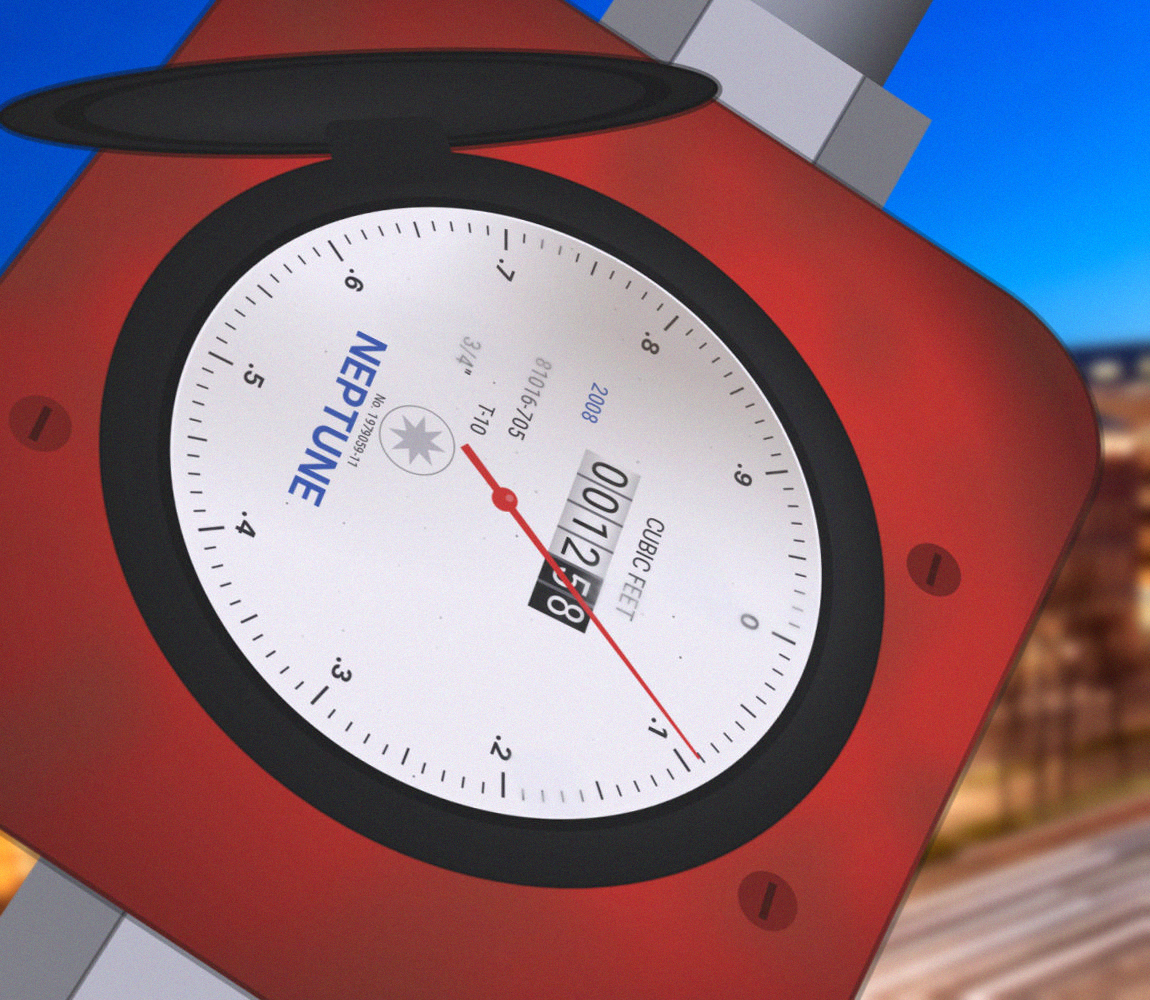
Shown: 1258.09; ft³
